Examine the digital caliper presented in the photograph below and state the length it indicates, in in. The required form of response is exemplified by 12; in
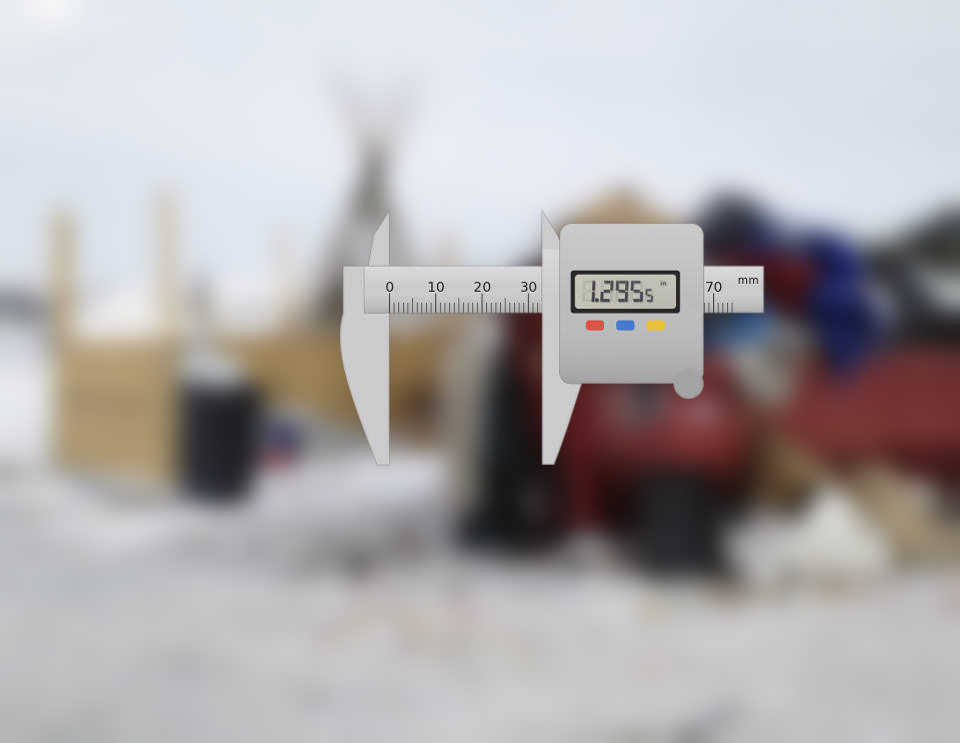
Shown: 1.2955; in
